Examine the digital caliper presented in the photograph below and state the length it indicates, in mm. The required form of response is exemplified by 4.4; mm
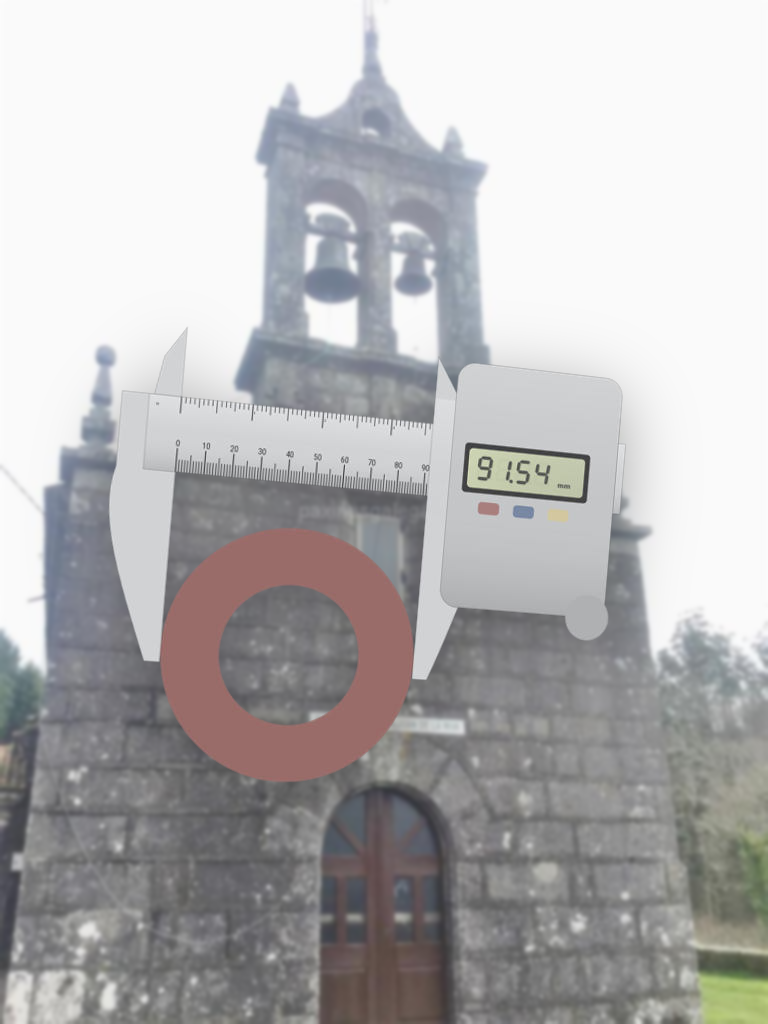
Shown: 91.54; mm
